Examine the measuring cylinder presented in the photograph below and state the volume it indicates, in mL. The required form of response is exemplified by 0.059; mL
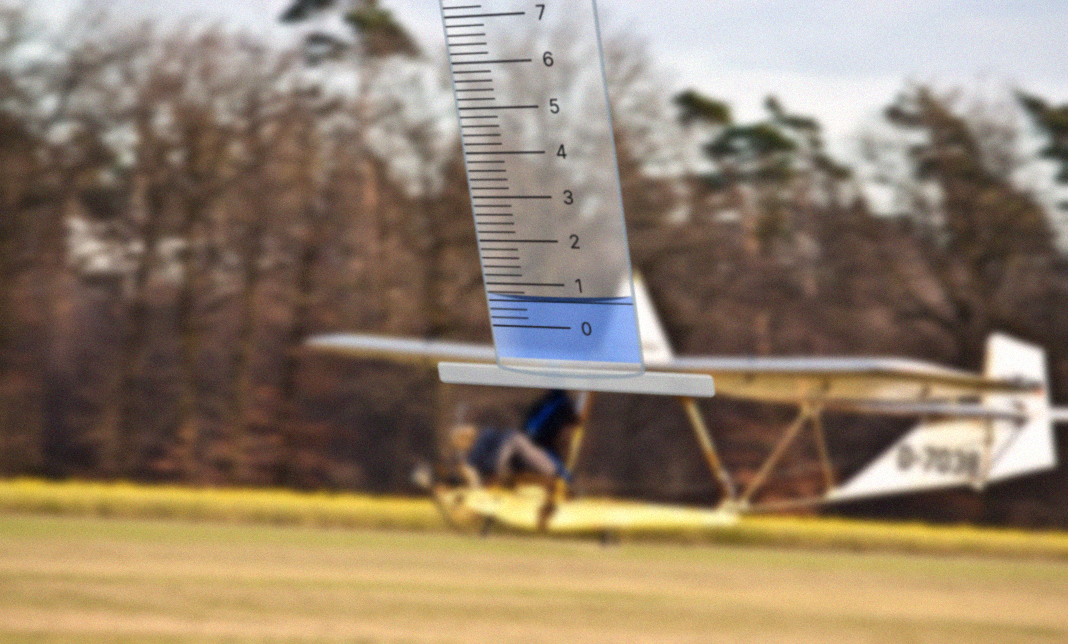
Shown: 0.6; mL
